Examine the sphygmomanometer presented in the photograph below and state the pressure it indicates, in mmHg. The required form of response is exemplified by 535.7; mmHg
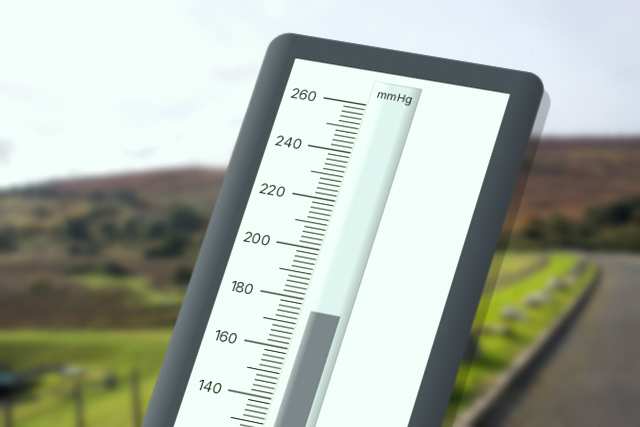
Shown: 176; mmHg
